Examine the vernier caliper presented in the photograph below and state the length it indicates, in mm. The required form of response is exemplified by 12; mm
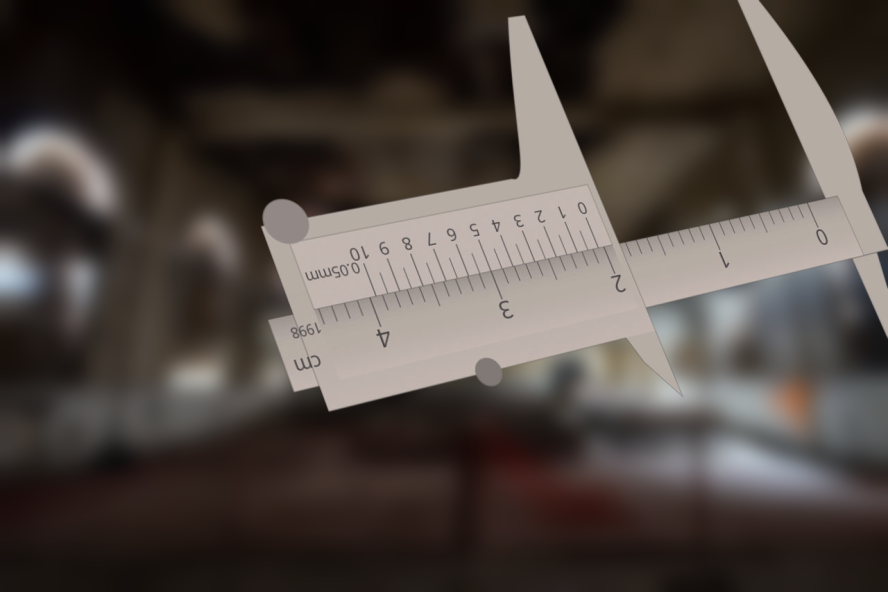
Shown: 20.5; mm
